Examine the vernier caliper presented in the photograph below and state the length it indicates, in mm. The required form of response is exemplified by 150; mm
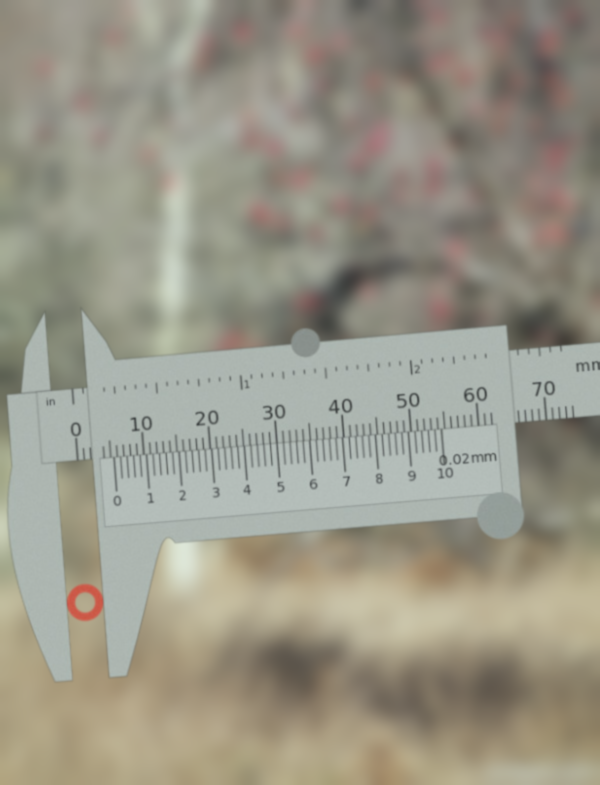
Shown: 5.5; mm
